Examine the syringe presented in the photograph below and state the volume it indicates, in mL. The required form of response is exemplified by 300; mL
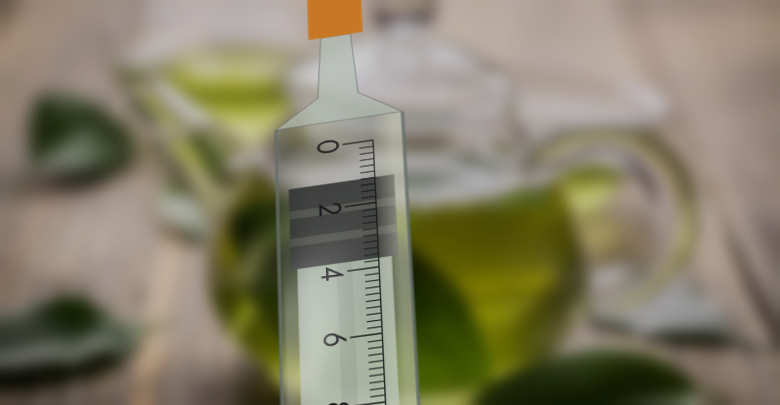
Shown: 1.2; mL
